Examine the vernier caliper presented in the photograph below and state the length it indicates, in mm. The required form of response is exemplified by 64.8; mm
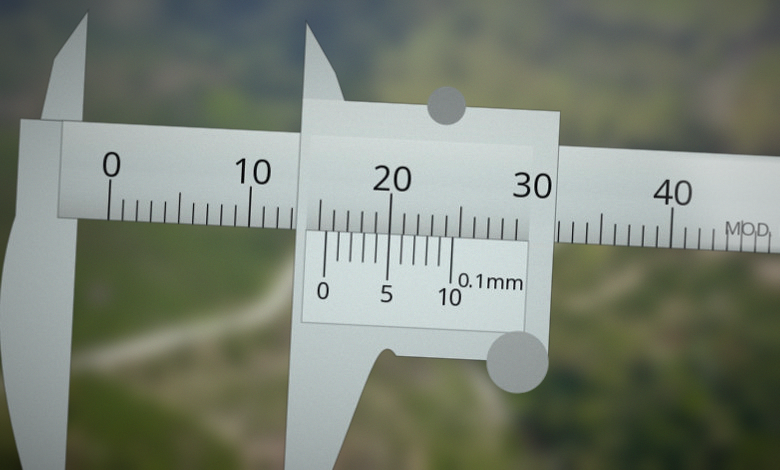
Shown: 15.5; mm
